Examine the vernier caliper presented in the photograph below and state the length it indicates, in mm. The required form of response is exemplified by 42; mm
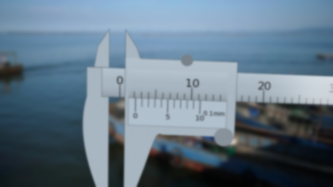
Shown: 2.2; mm
